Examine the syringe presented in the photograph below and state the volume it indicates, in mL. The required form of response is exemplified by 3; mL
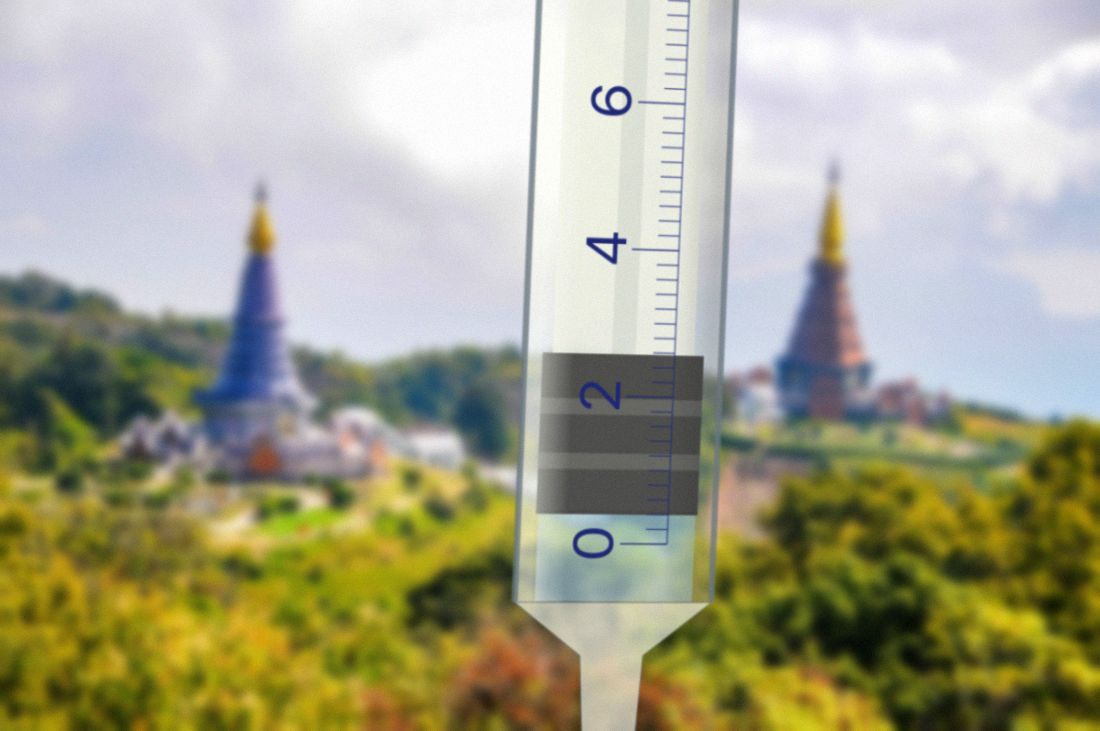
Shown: 0.4; mL
